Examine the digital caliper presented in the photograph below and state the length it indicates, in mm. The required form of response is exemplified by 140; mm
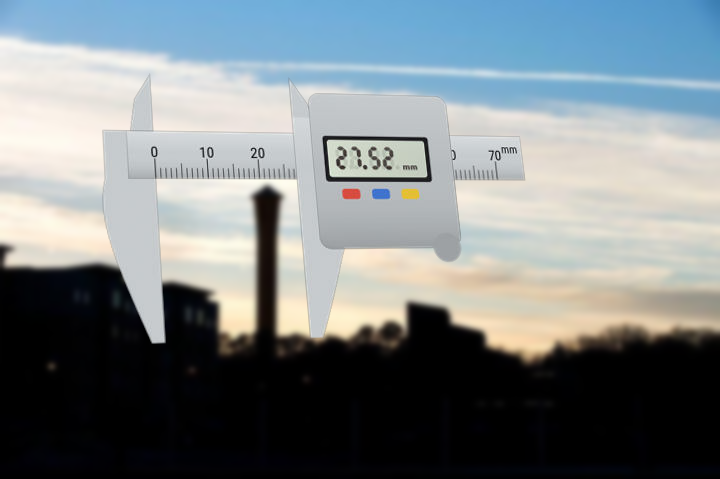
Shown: 27.52; mm
